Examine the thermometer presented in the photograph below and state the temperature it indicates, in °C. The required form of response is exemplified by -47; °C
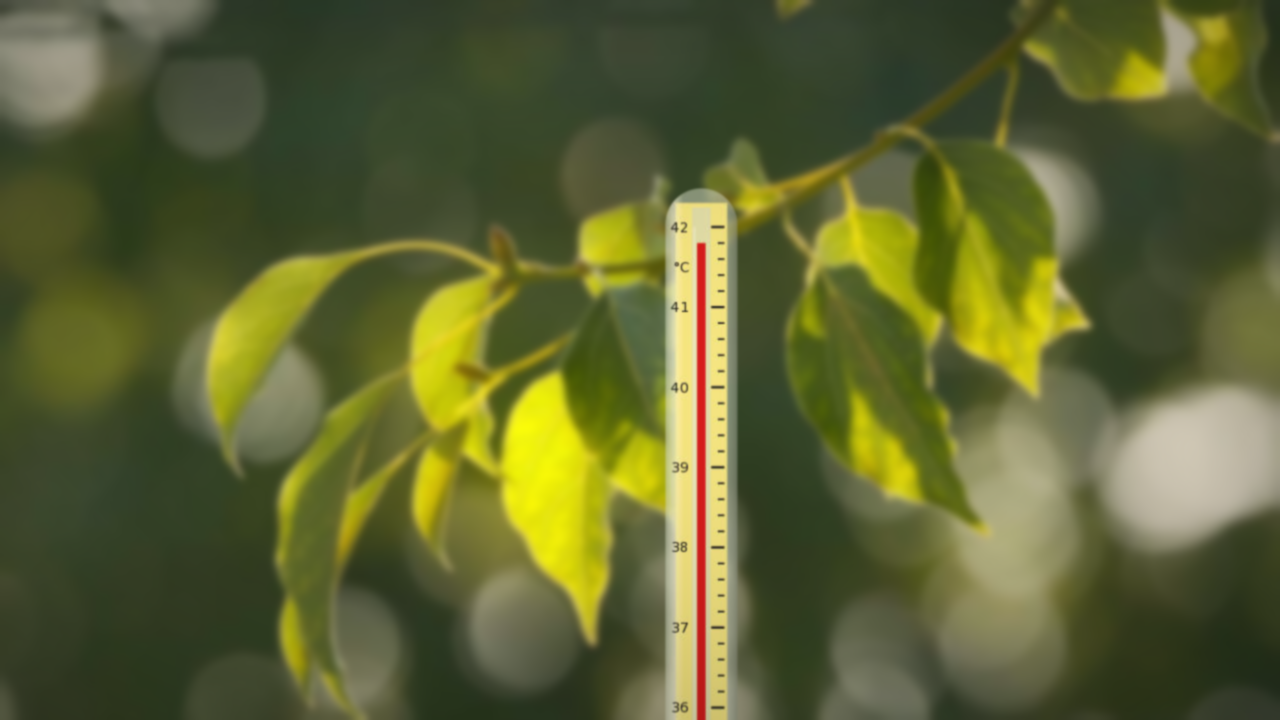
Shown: 41.8; °C
